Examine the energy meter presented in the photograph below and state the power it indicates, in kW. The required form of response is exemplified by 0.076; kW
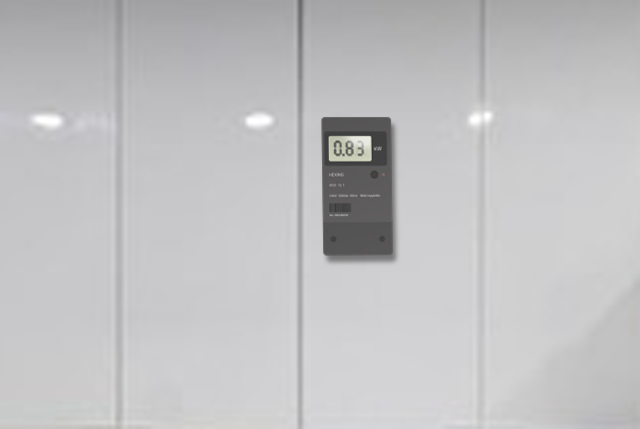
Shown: 0.83; kW
